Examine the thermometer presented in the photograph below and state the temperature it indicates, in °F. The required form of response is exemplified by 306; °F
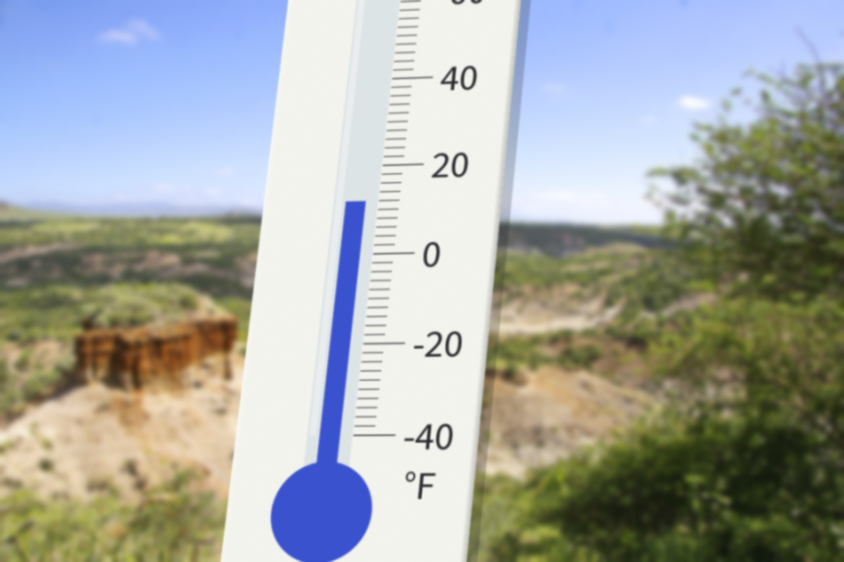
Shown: 12; °F
